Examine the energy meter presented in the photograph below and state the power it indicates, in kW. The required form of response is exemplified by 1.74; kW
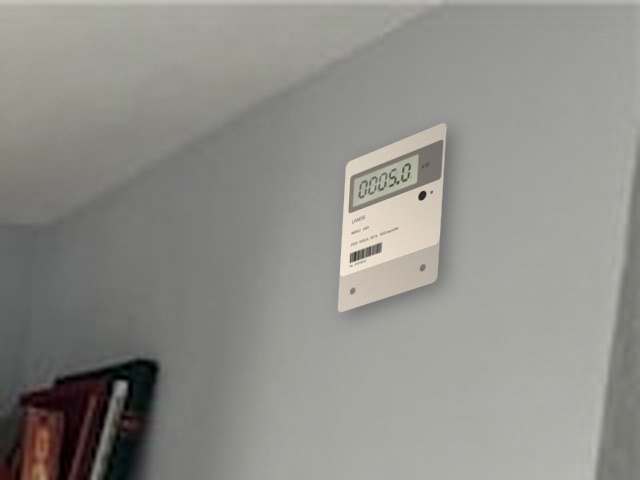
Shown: 5.0; kW
